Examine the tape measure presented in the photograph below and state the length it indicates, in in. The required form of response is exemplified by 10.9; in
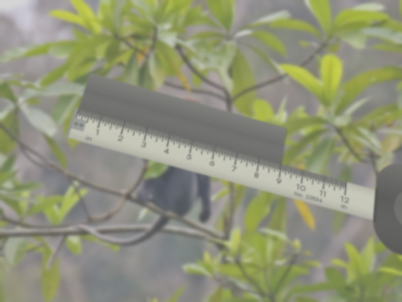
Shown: 9; in
